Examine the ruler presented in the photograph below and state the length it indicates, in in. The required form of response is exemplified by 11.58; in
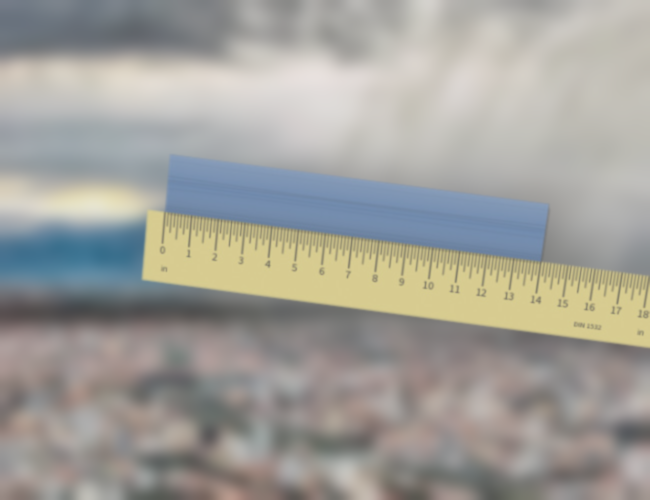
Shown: 14; in
